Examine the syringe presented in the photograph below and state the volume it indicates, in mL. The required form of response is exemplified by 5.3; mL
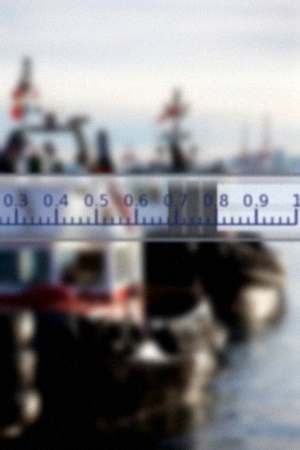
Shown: 0.68; mL
